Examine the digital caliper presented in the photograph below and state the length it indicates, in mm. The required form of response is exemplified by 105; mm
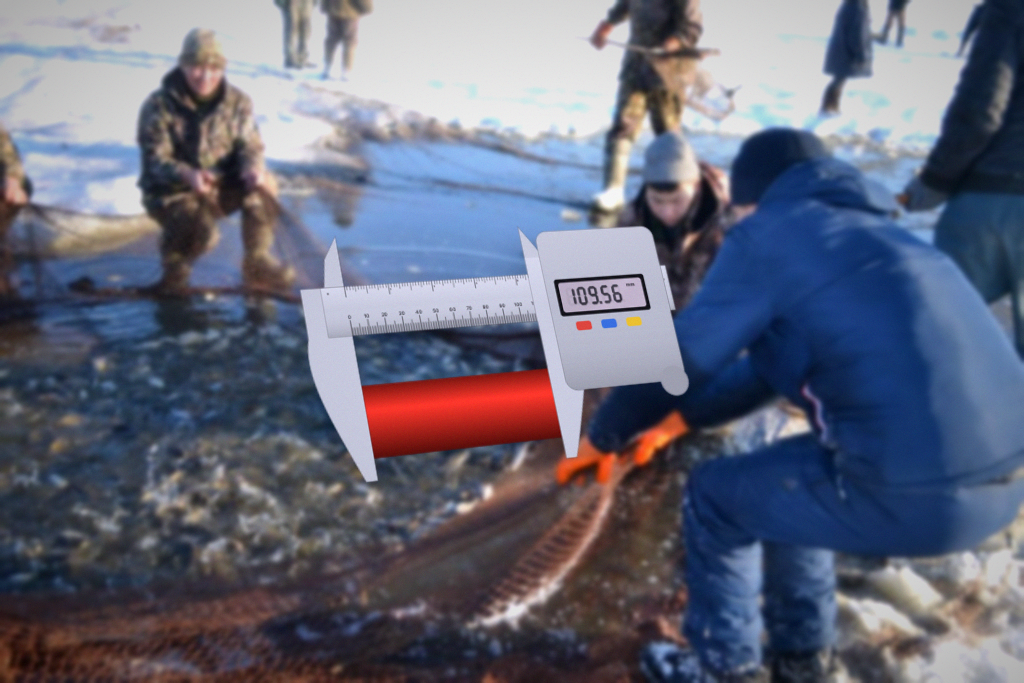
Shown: 109.56; mm
